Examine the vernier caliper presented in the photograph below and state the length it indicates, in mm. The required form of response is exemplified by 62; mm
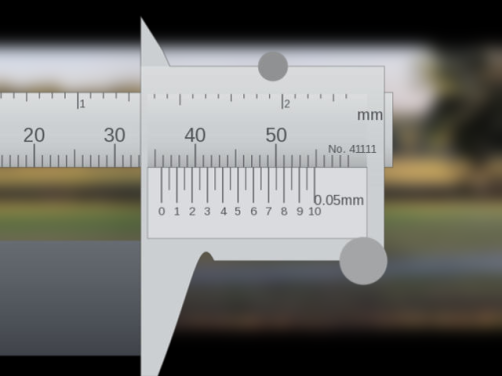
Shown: 35.8; mm
